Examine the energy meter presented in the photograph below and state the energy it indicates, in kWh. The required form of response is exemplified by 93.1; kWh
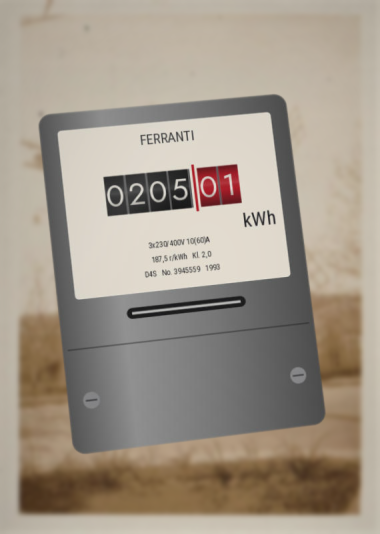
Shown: 205.01; kWh
